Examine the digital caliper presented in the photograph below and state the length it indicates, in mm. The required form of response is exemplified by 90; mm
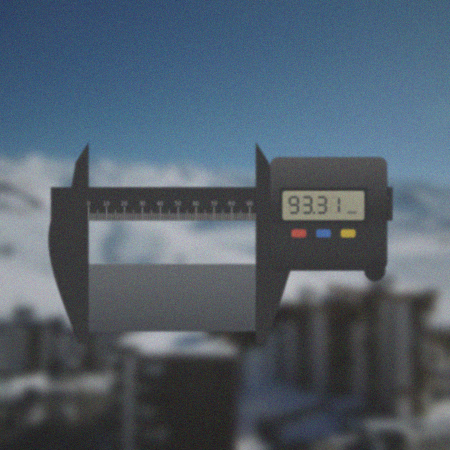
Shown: 93.31; mm
